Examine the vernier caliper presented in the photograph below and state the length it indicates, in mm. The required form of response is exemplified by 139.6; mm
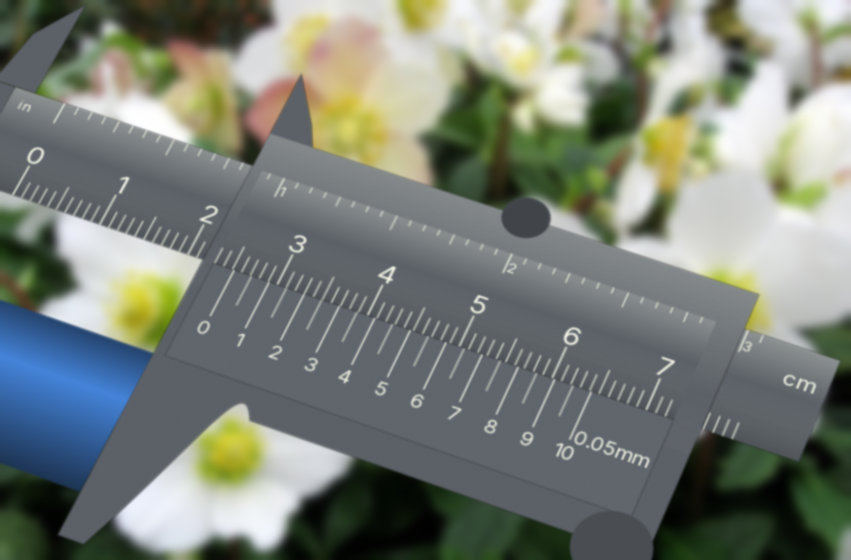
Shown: 25.2; mm
